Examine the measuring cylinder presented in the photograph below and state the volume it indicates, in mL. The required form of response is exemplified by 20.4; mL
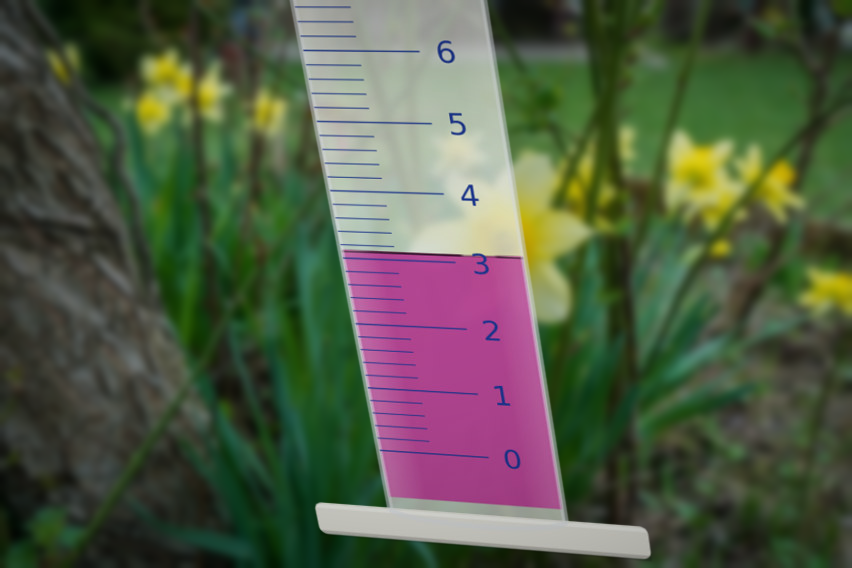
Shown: 3.1; mL
